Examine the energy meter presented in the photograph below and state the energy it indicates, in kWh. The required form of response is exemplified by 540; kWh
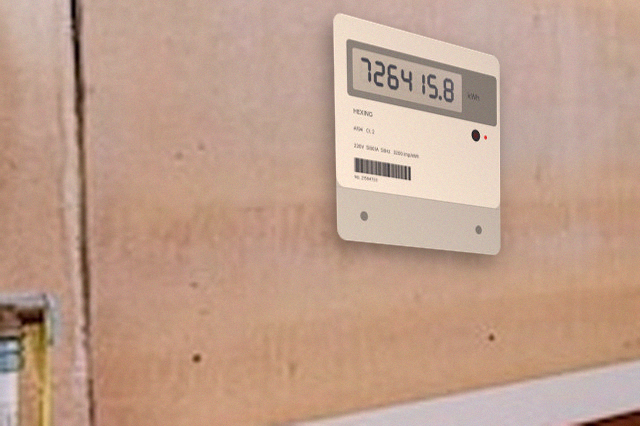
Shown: 726415.8; kWh
